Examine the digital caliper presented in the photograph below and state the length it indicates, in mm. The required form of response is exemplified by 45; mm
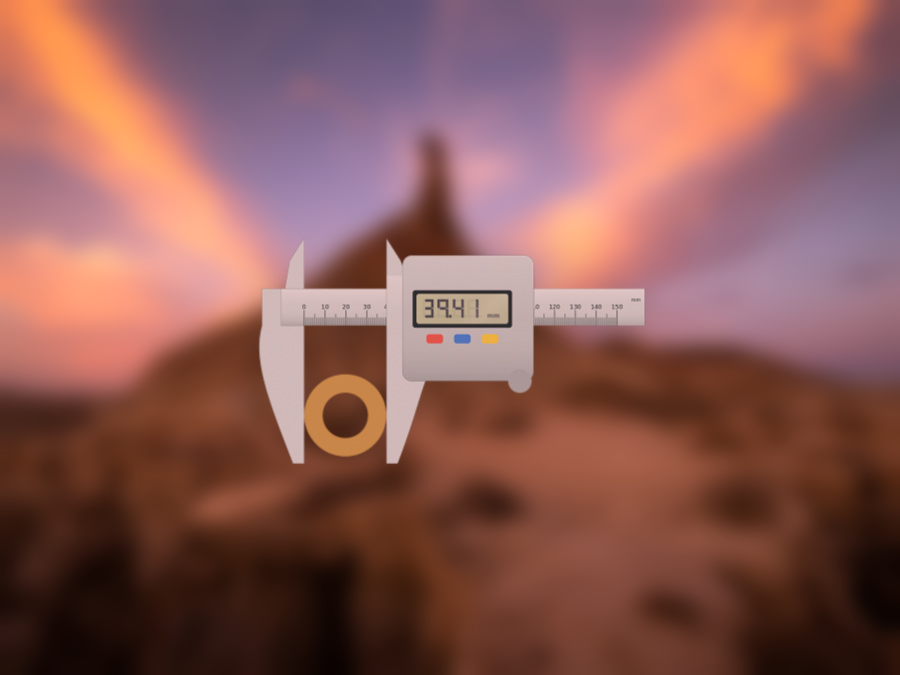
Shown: 39.41; mm
